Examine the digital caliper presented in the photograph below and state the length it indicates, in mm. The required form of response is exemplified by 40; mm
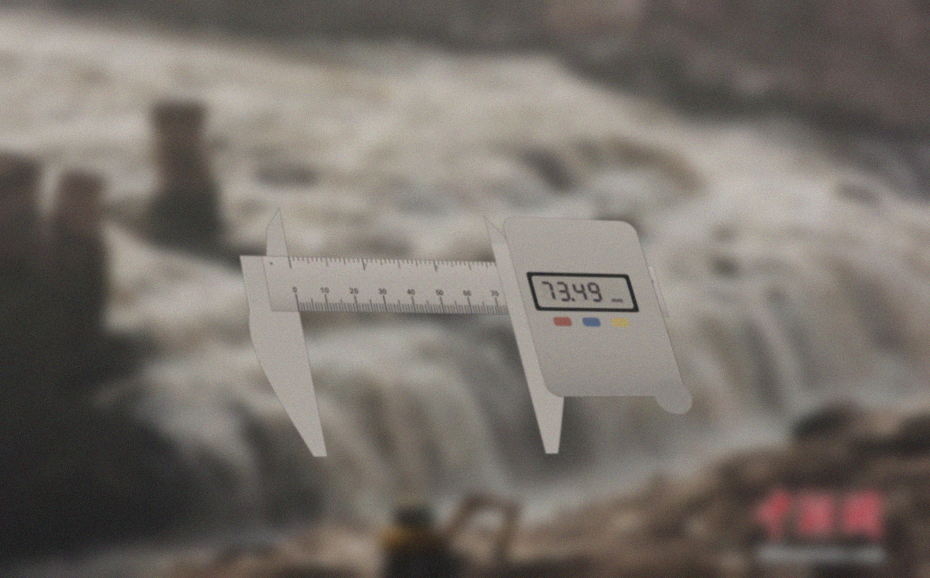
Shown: 73.49; mm
